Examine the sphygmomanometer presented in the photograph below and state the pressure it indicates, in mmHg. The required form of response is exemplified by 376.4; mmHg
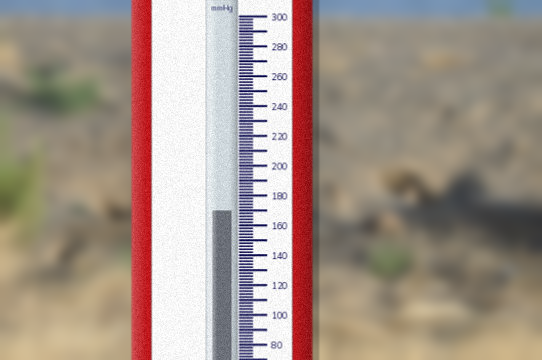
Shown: 170; mmHg
